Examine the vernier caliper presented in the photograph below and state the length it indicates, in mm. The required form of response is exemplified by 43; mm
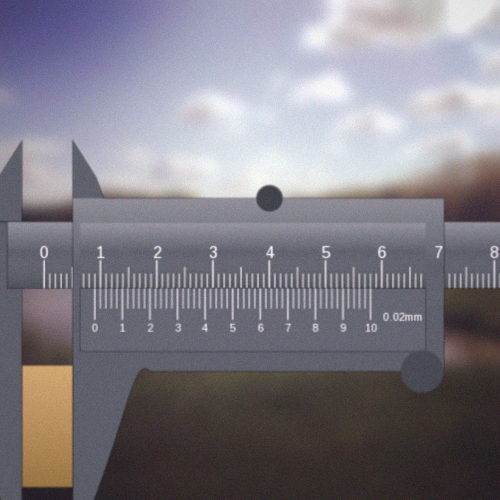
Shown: 9.0; mm
